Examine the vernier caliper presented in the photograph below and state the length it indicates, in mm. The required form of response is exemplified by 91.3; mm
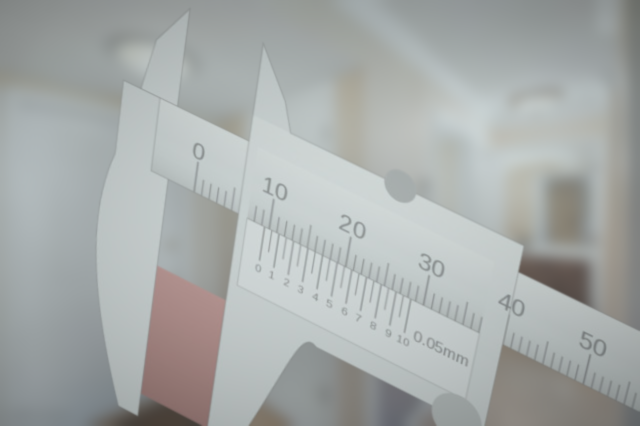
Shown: 9.4; mm
